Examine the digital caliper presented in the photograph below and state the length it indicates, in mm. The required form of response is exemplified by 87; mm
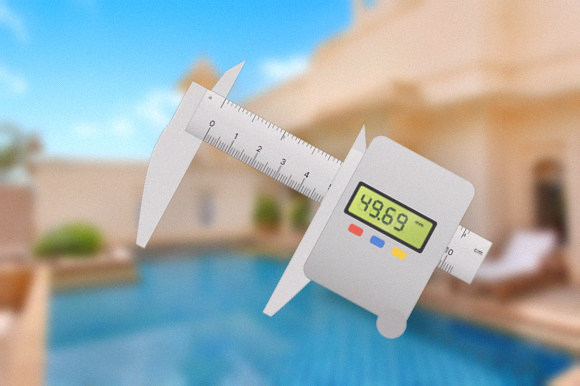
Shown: 49.69; mm
